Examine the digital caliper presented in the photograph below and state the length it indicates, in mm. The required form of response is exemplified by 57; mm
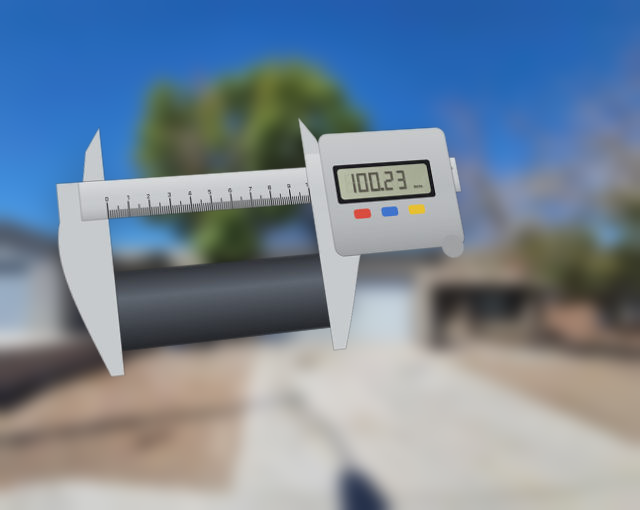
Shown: 100.23; mm
